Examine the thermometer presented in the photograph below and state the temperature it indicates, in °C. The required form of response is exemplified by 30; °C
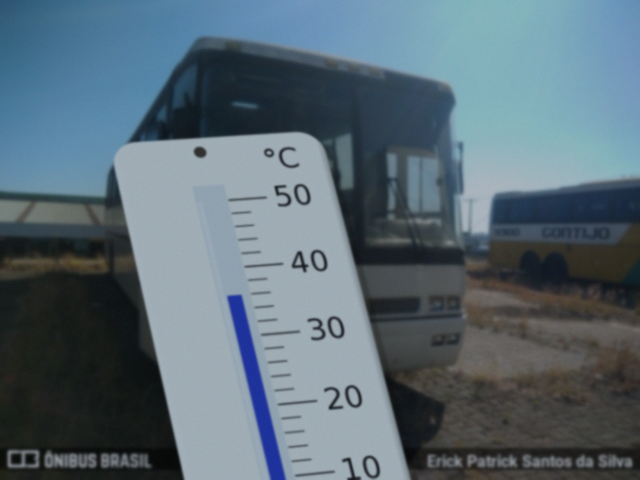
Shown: 36; °C
